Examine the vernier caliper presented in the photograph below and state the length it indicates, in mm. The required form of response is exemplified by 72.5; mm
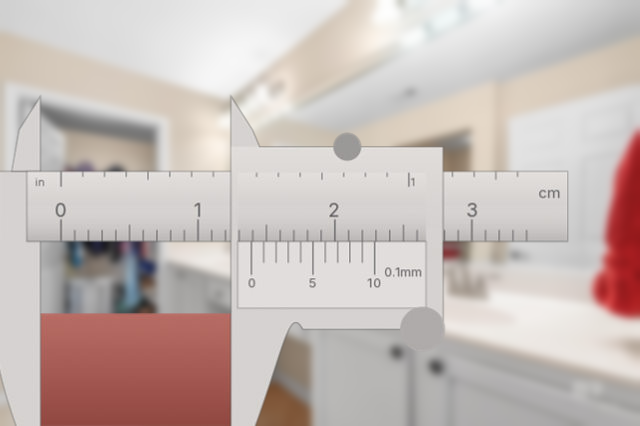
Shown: 13.9; mm
